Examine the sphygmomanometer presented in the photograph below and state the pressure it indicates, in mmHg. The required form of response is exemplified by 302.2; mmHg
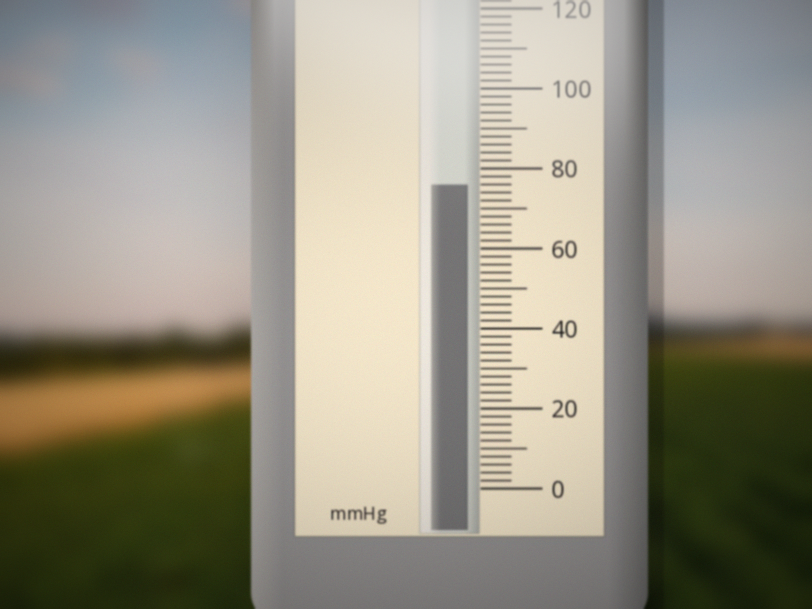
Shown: 76; mmHg
